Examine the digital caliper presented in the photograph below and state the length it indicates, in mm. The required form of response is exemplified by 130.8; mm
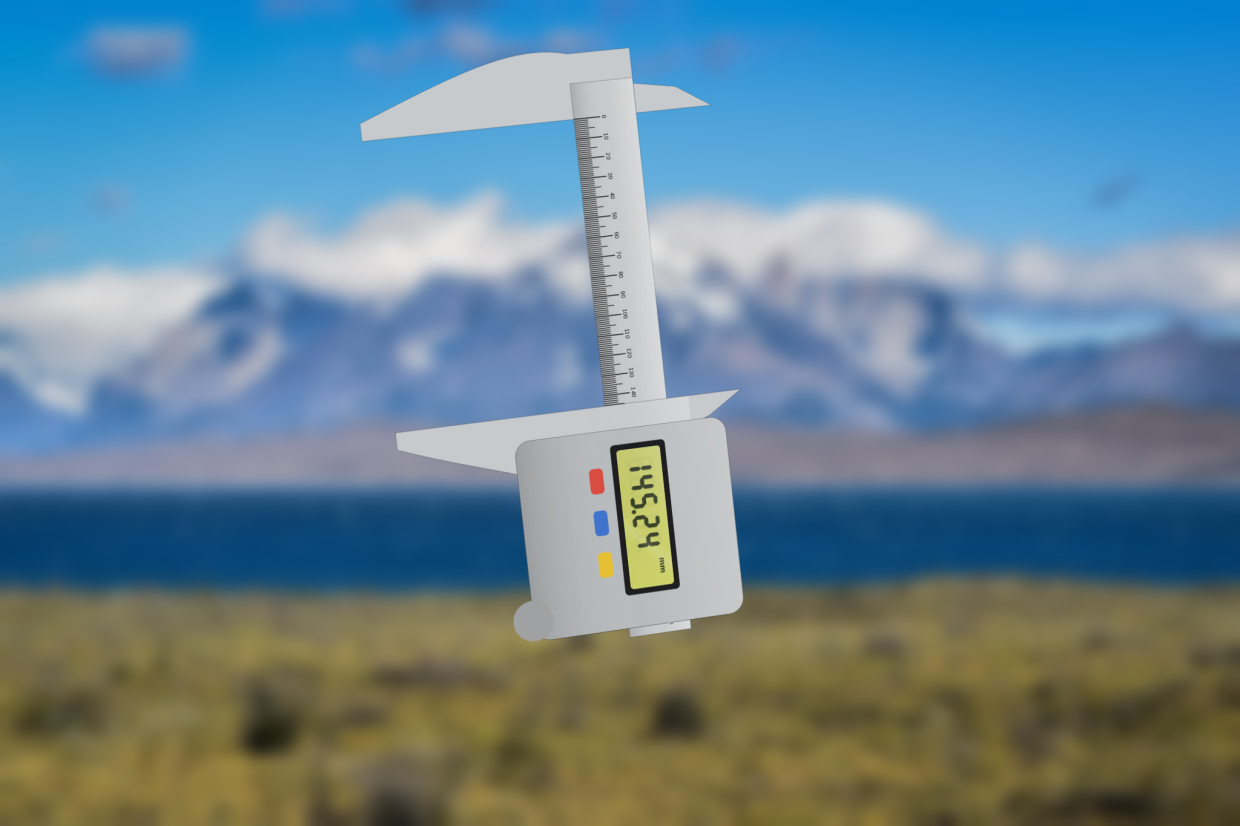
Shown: 145.24; mm
